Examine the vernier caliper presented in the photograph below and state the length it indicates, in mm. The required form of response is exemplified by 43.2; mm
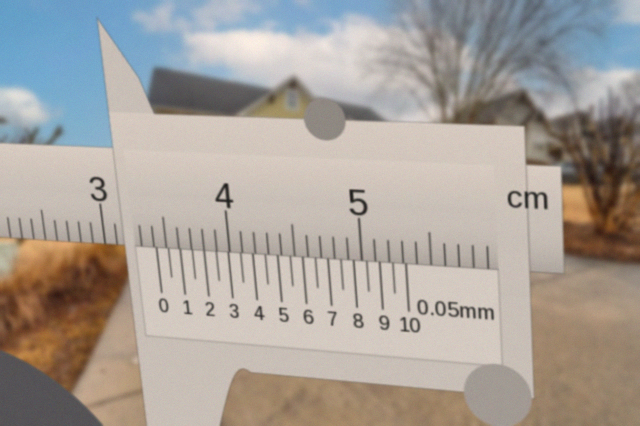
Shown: 34.2; mm
